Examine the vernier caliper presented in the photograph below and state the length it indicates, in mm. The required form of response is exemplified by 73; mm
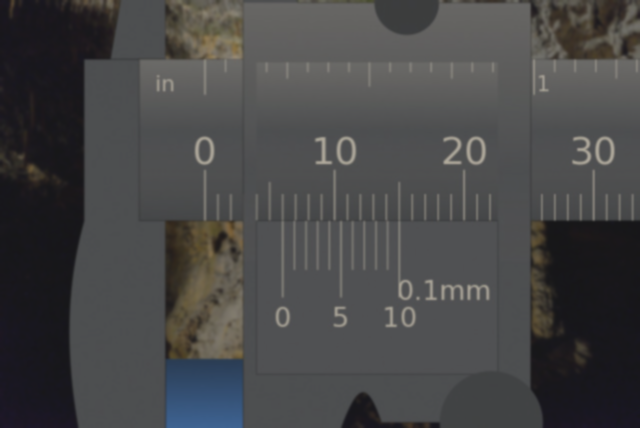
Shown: 6.0; mm
